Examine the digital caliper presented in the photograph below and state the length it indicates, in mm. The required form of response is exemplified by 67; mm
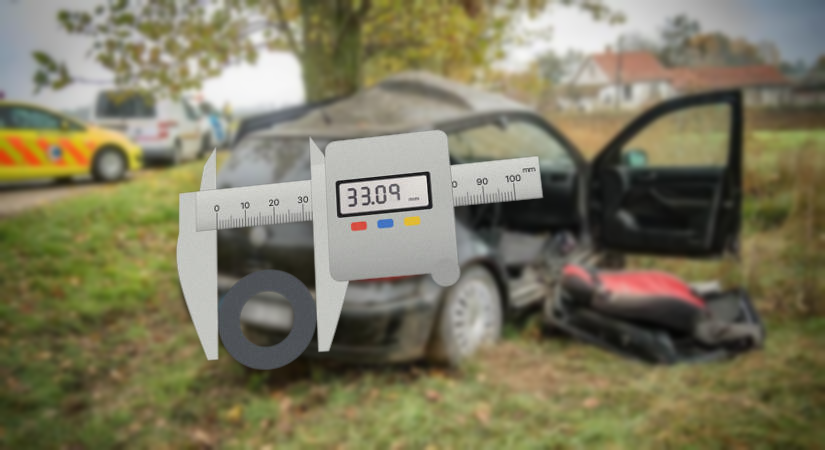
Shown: 33.09; mm
